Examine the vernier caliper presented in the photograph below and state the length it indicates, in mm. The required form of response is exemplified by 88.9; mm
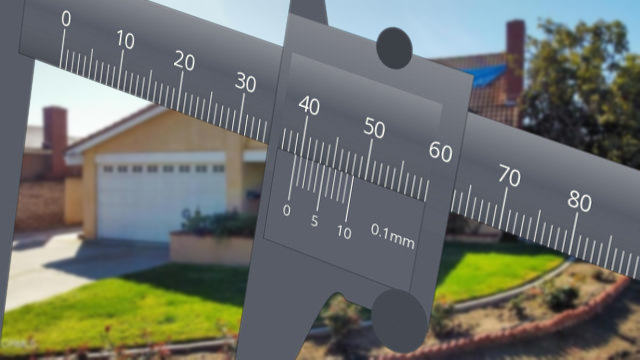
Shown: 39.2; mm
